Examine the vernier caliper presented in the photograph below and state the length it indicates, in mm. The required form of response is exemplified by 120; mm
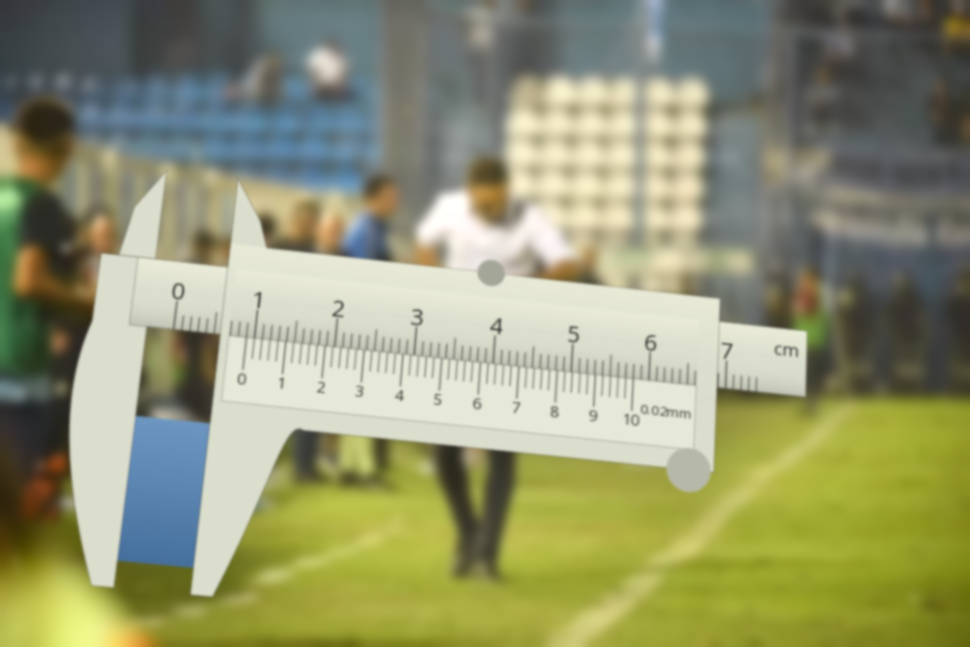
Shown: 9.0; mm
